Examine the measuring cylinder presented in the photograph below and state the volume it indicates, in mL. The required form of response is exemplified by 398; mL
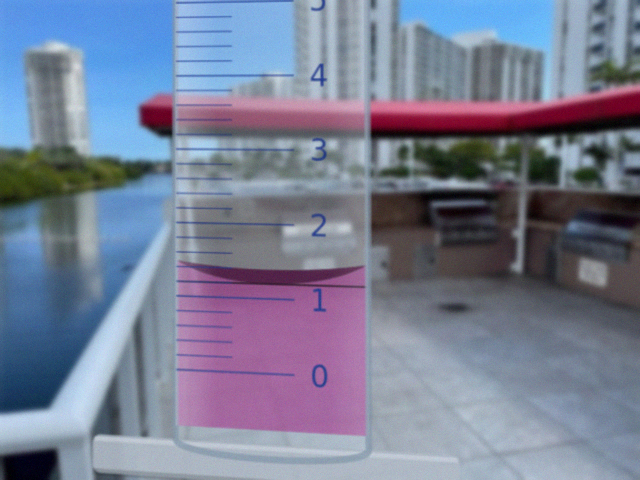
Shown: 1.2; mL
